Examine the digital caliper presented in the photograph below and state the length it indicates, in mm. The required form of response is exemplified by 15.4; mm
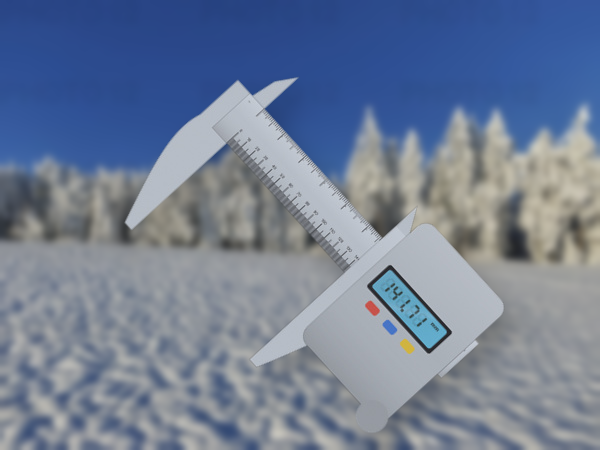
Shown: 141.71; mm
